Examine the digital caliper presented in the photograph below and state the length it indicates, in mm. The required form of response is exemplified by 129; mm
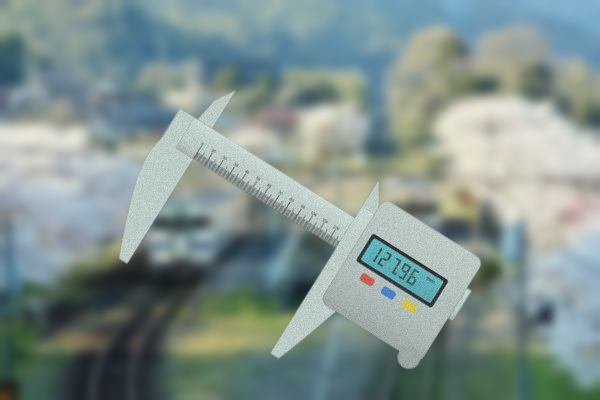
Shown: 127.96; mm
